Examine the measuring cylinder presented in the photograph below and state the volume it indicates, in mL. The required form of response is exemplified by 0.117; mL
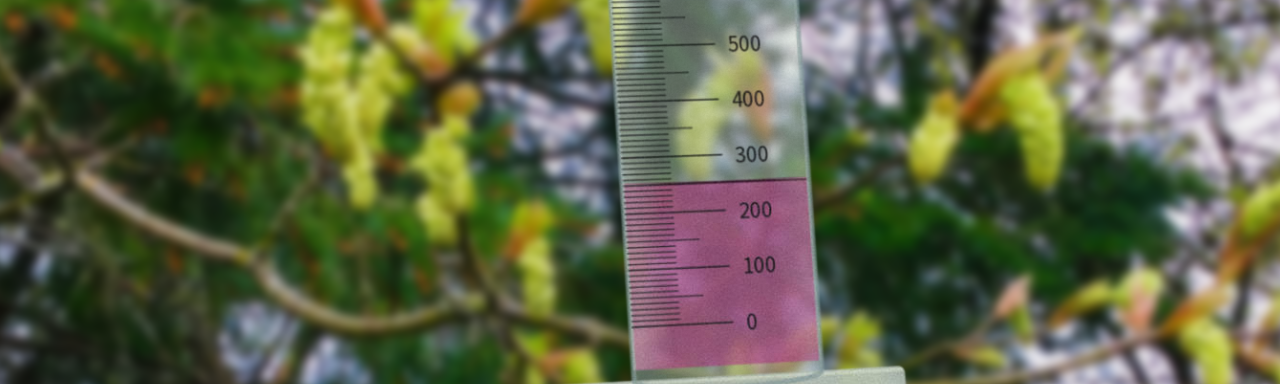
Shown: 250; mL
